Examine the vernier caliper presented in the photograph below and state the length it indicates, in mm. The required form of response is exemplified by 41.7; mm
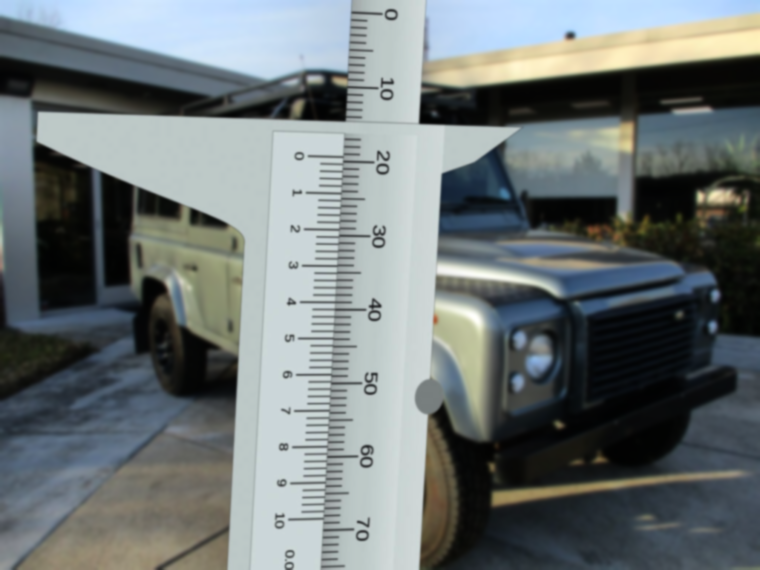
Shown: 19.4; mm
